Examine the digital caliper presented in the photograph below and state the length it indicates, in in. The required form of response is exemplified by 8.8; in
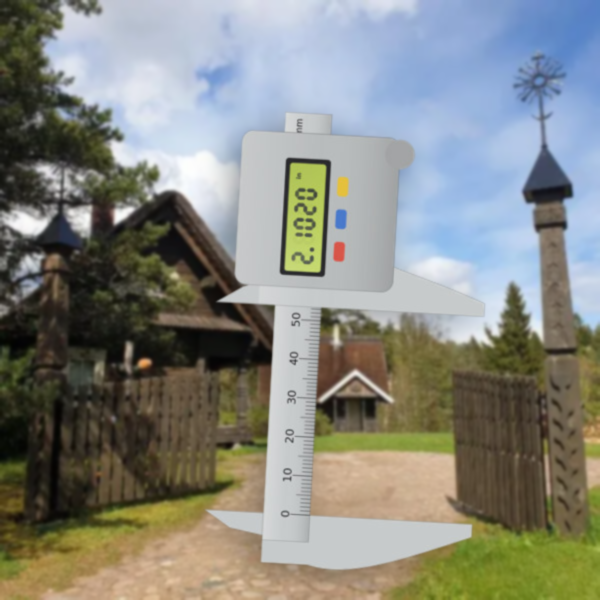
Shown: 2.1020; in
